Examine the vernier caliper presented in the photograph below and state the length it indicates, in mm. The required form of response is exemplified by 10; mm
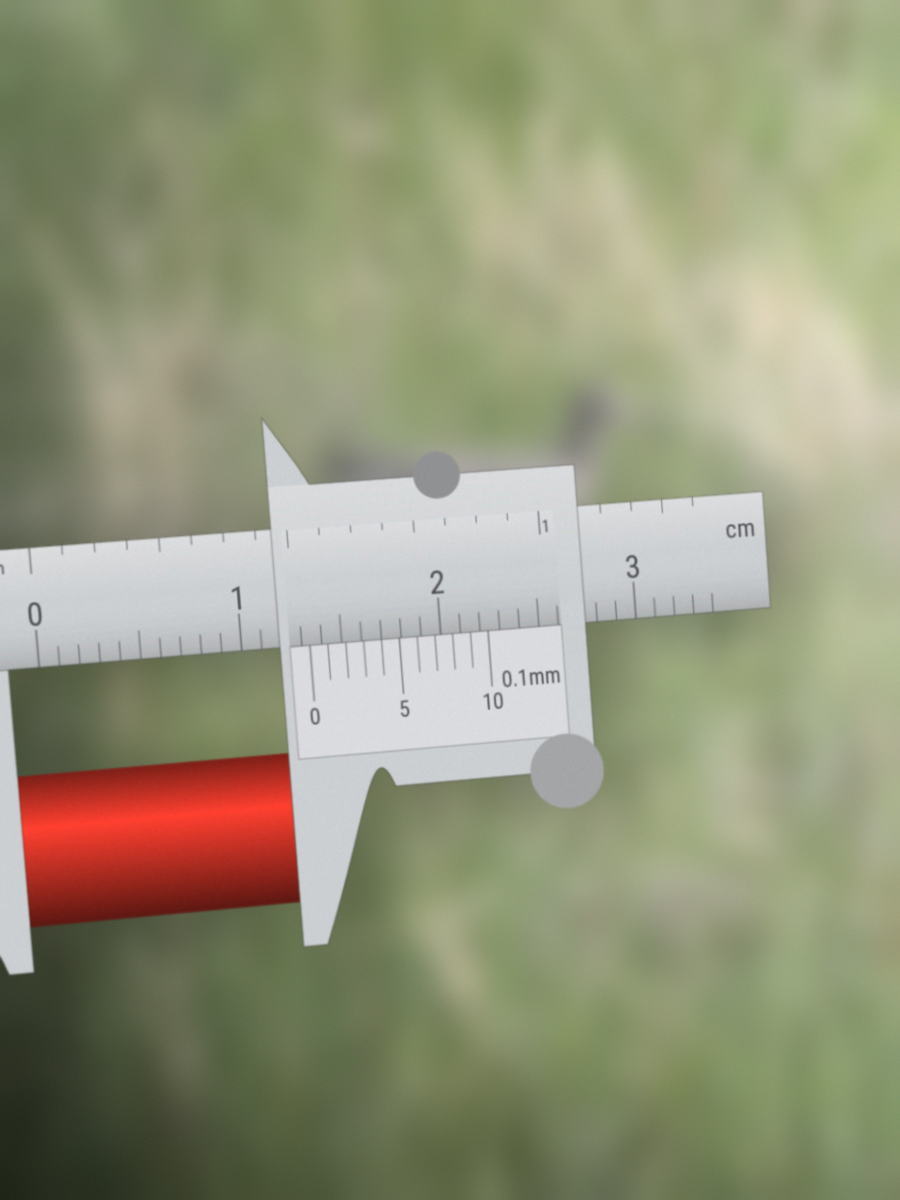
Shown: 13.4; mm
